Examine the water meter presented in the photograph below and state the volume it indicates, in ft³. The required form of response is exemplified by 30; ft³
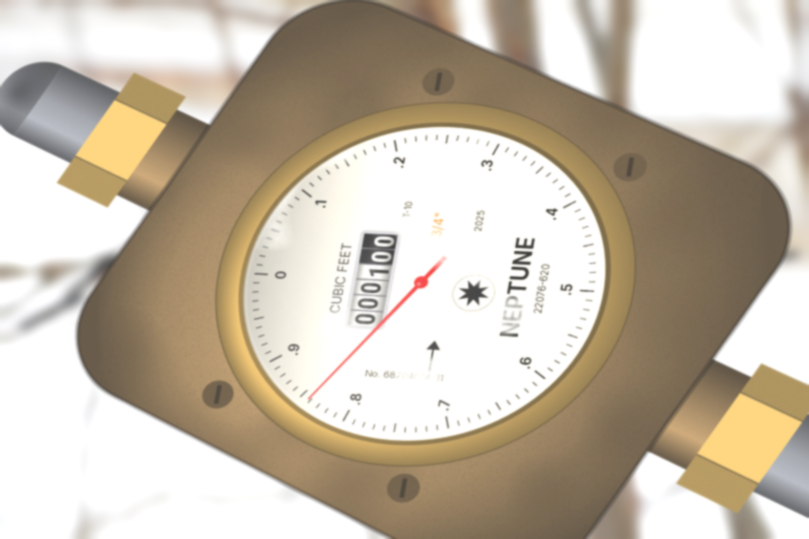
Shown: 99.84; ft³
